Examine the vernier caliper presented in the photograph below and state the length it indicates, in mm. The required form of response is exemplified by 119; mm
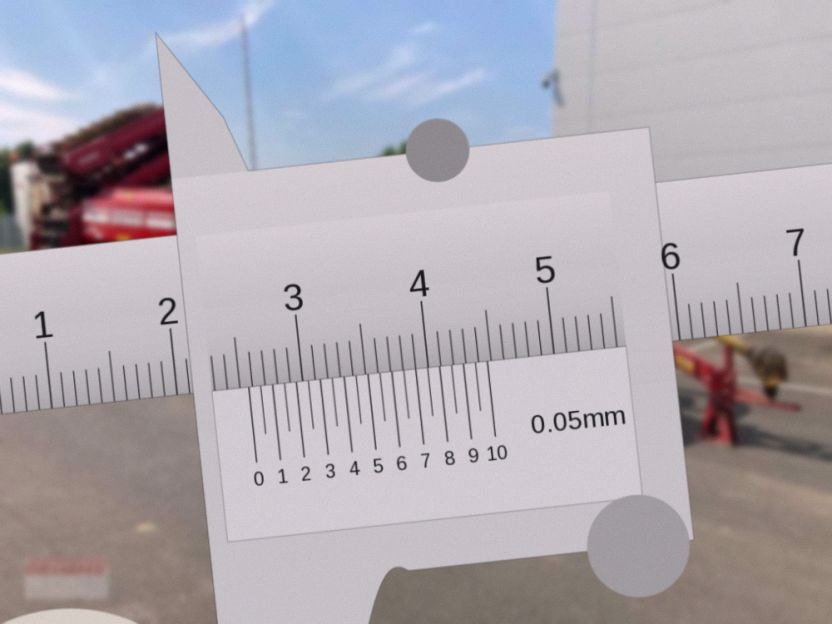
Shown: 25.7; mm
